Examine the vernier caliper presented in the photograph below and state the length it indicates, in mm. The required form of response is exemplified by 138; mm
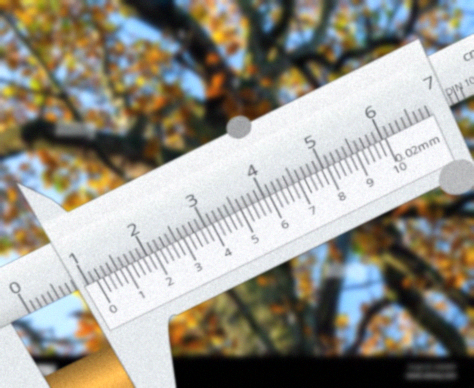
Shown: 11.5; mm
